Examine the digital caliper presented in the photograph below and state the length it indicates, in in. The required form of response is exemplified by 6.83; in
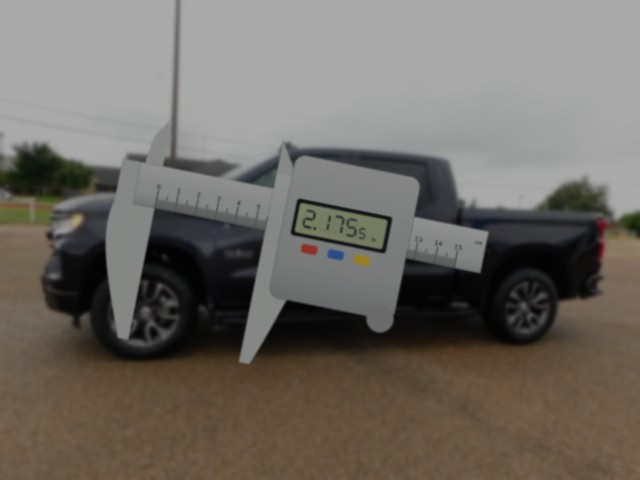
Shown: 2.1755; in
